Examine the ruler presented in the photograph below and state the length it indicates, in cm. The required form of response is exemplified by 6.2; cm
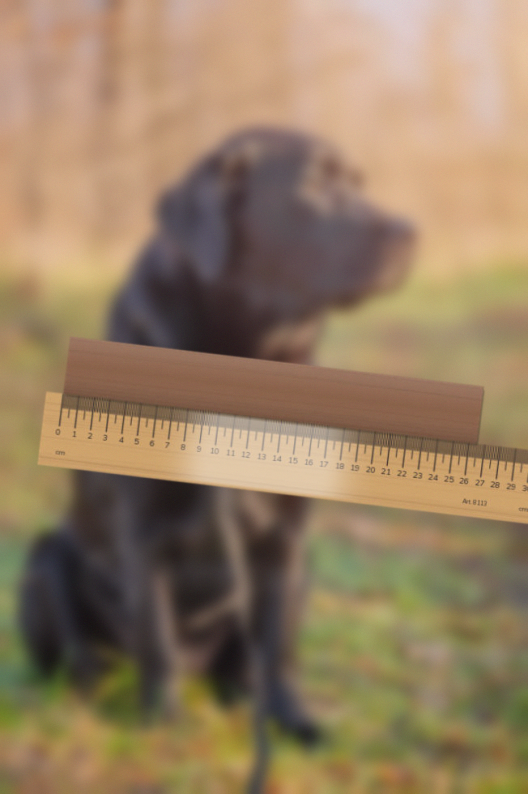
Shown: 26.5; cm
